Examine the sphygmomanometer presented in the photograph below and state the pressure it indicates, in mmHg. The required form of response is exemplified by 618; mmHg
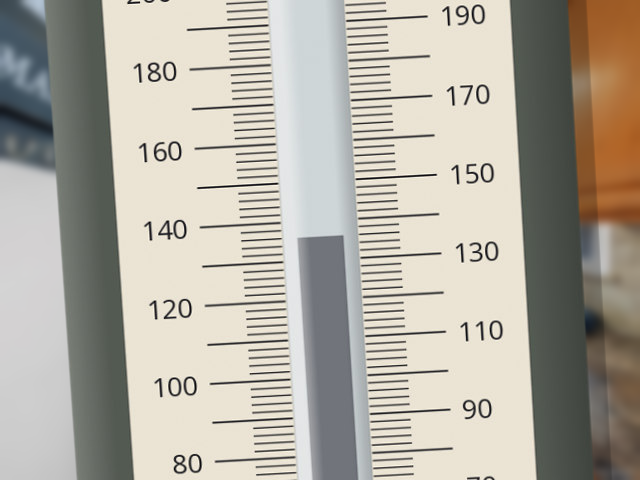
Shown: 136; mmHg
